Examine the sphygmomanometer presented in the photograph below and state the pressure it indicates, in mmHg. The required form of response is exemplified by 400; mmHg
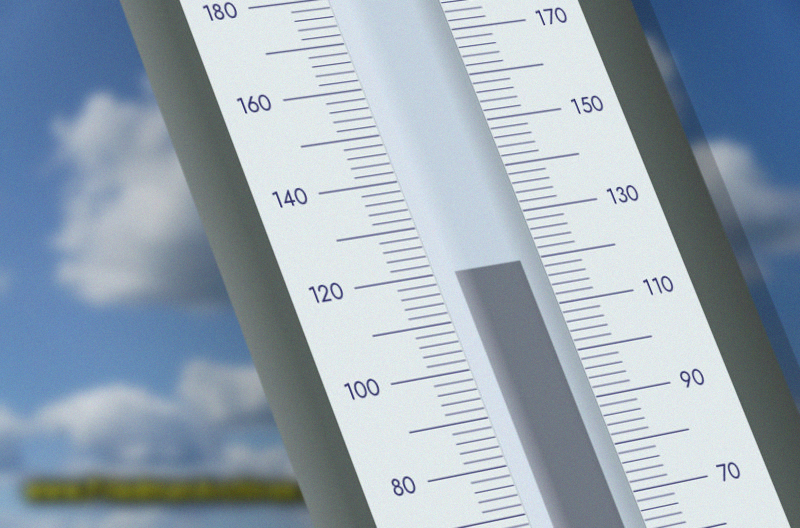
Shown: 120; mmHg
